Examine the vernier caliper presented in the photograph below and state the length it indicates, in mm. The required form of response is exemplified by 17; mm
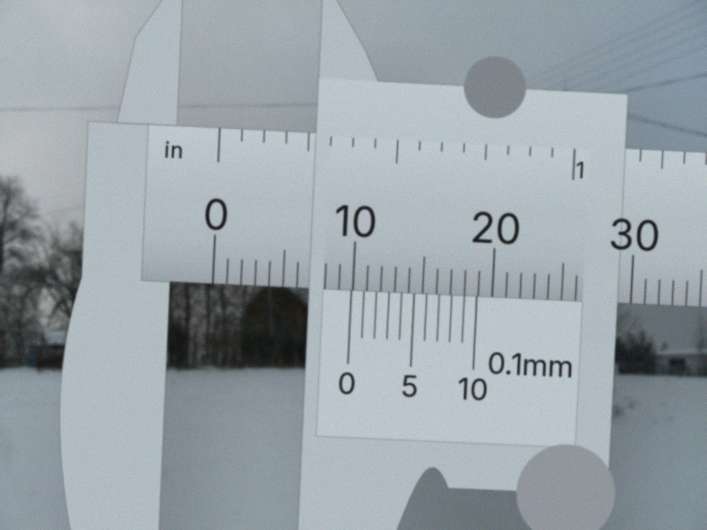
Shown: 9.9; mm
